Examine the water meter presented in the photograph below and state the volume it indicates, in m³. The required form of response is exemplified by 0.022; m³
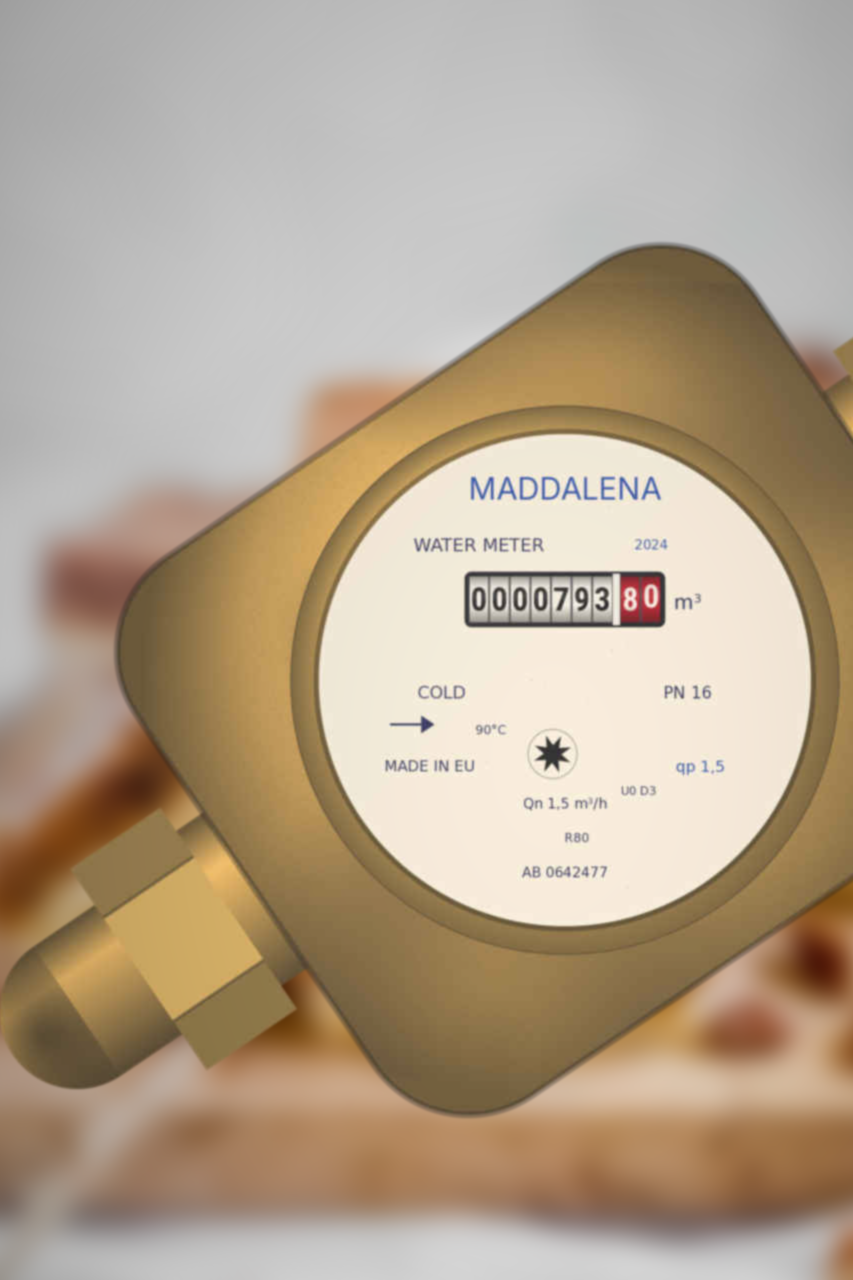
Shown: 793.80; m³
